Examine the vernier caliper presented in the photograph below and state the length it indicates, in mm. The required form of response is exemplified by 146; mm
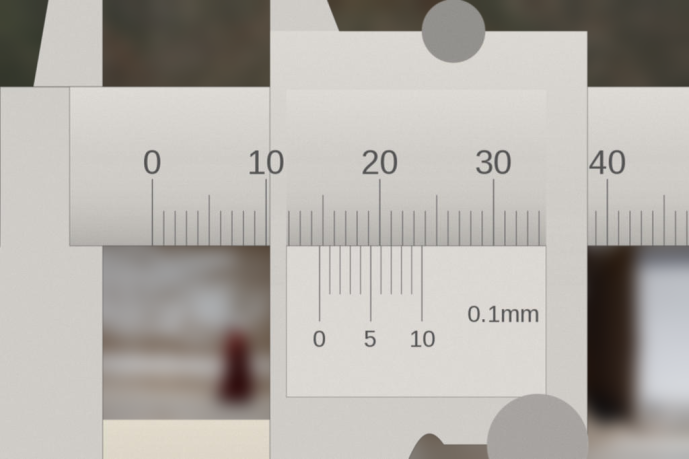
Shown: 14.7; mm
